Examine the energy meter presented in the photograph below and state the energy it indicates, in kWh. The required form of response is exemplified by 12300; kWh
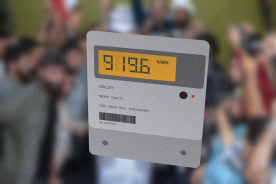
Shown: 919.6; kWh
